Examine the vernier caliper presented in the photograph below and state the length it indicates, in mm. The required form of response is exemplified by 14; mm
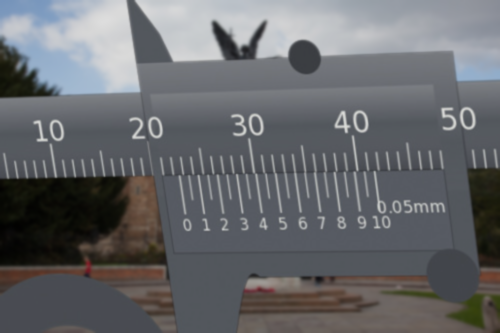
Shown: 22.6; mm
